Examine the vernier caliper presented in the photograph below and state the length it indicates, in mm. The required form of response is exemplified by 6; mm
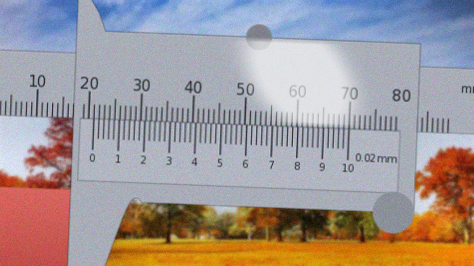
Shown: 21.0; mm
